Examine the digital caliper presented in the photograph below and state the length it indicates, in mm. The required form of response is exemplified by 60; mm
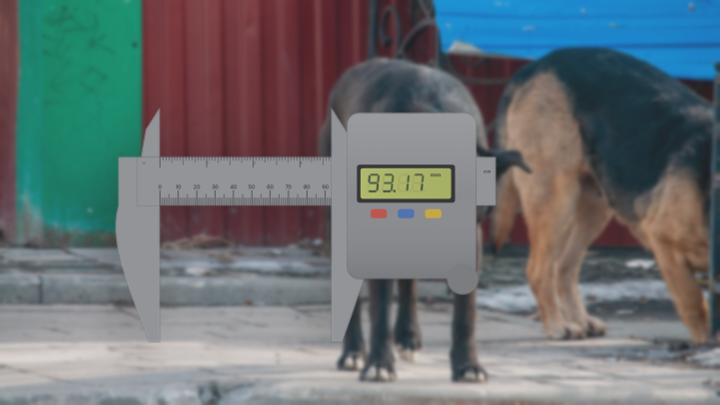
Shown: 93.17; mm
